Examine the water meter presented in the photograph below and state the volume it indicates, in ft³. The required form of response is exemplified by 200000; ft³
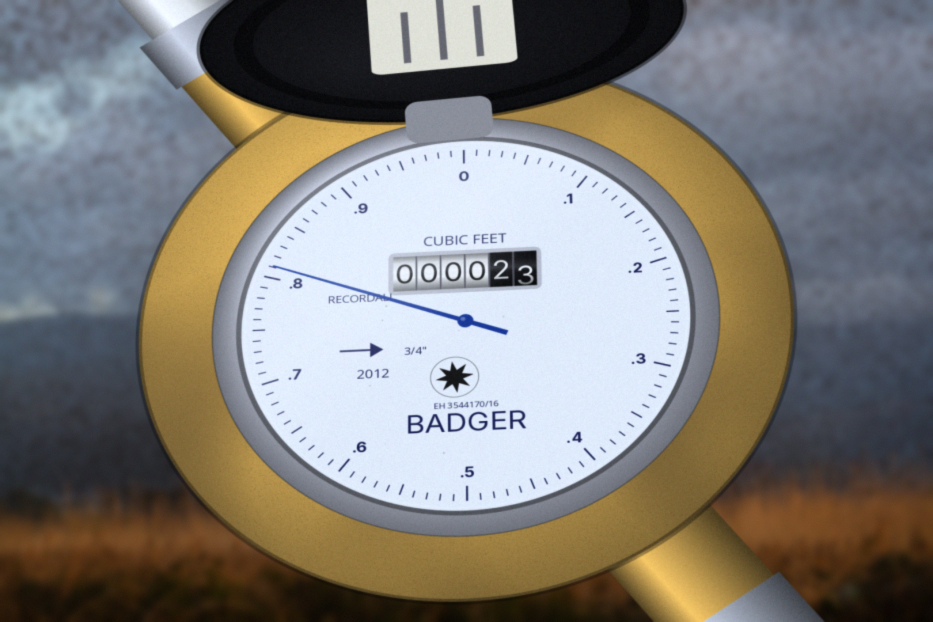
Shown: 22.81; ft³
